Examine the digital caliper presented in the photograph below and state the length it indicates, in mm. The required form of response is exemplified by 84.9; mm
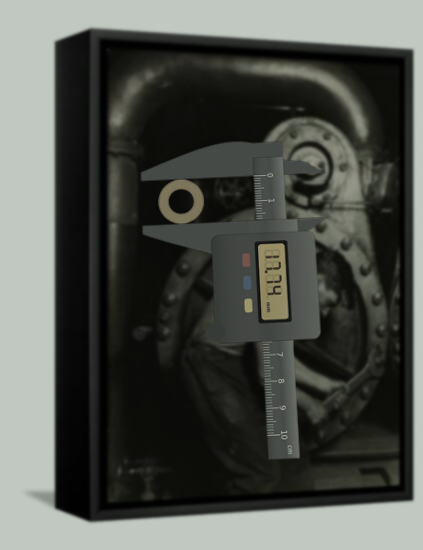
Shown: 17.74; mm
